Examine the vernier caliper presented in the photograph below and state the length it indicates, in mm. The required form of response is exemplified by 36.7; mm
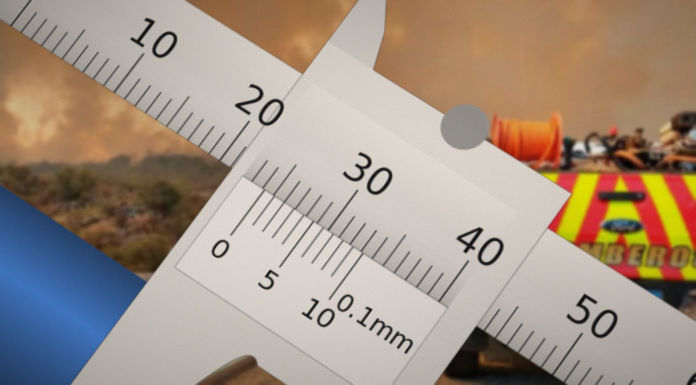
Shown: 24.2; mm
